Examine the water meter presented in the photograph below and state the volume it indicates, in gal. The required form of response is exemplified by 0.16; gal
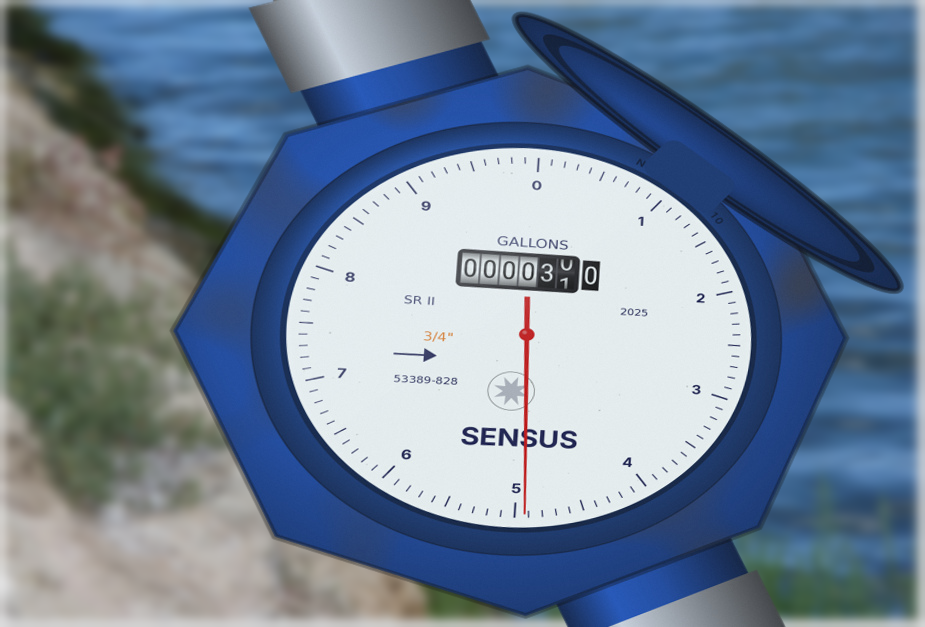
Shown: 304.9; gal
